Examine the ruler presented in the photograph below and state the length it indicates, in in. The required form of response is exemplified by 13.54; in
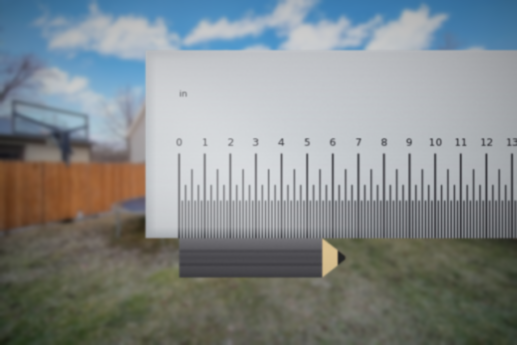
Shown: 6.5; in
